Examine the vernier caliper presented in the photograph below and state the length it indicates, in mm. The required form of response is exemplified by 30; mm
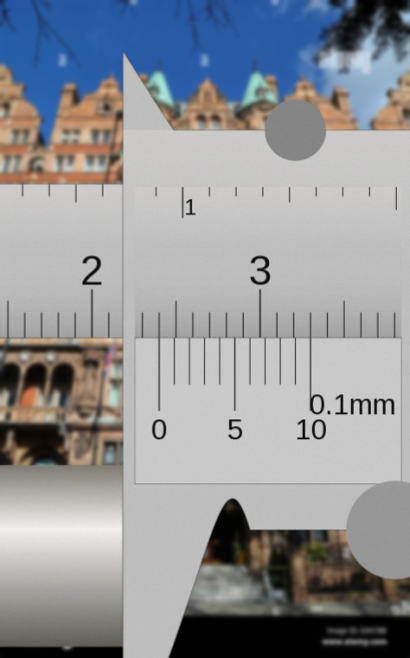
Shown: 24.0; mm
